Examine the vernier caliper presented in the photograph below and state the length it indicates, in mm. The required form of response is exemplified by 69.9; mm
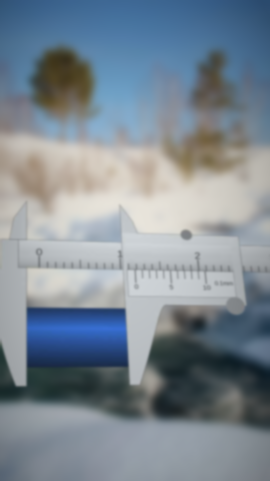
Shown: 11.8; mm
